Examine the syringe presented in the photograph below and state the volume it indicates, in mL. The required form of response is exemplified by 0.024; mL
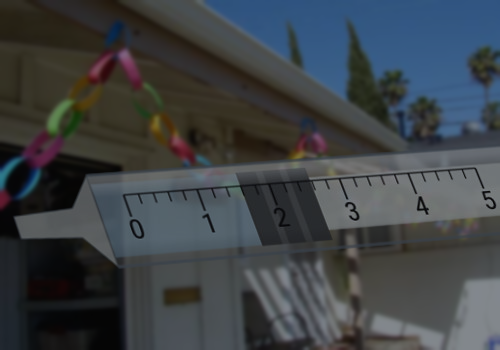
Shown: 1.6; mL
